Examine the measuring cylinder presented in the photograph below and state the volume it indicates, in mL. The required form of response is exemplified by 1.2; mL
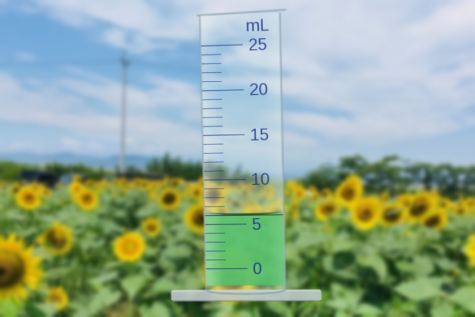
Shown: 6; mL
